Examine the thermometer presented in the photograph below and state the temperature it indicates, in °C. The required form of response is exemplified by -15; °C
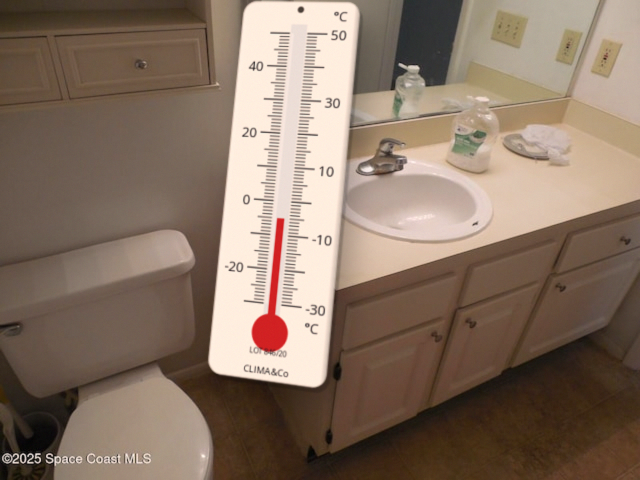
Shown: -5; °C
